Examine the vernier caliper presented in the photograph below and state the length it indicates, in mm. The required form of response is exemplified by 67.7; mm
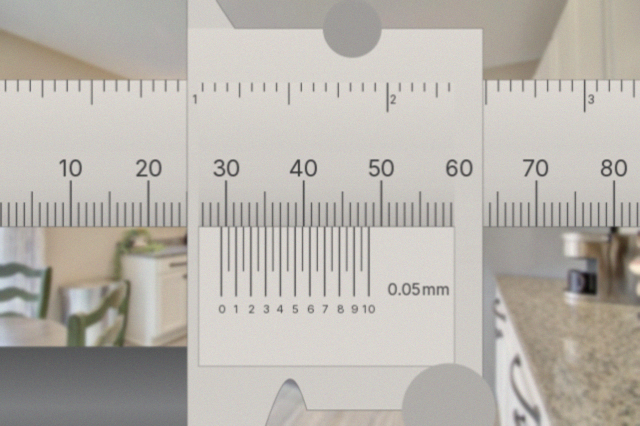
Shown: 29.4; mm
